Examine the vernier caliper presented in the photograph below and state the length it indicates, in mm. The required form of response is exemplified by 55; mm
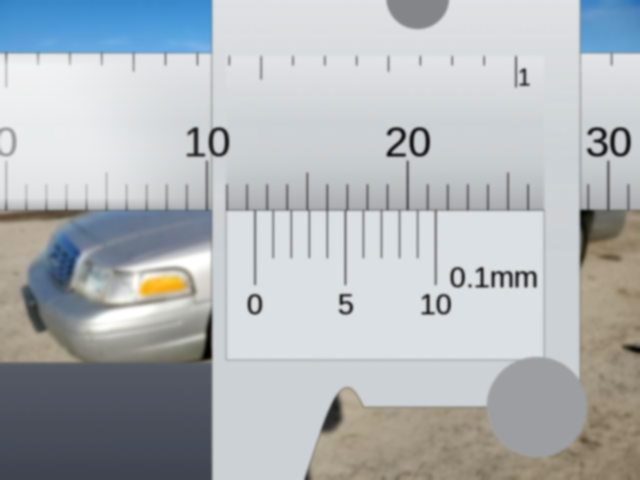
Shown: 12.4; mm
